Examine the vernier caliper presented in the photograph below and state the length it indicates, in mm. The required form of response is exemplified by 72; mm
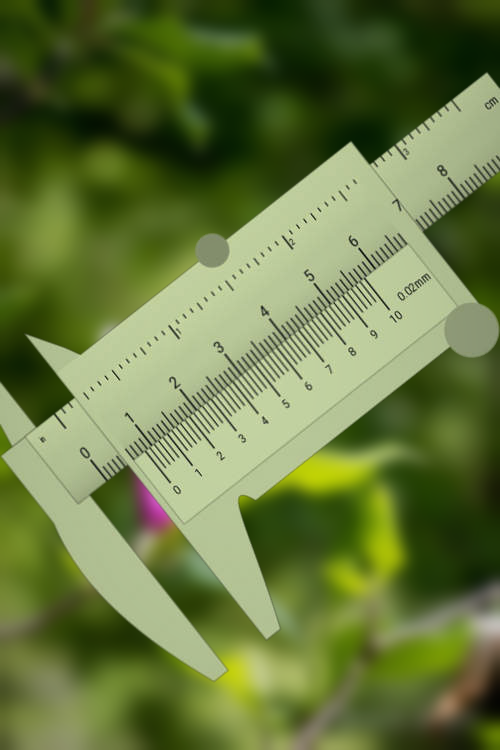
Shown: 8.5; mm
